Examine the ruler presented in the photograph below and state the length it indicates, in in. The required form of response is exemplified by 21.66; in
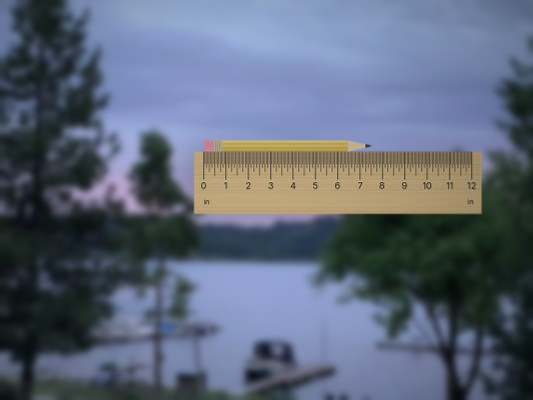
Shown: 7.5; in
